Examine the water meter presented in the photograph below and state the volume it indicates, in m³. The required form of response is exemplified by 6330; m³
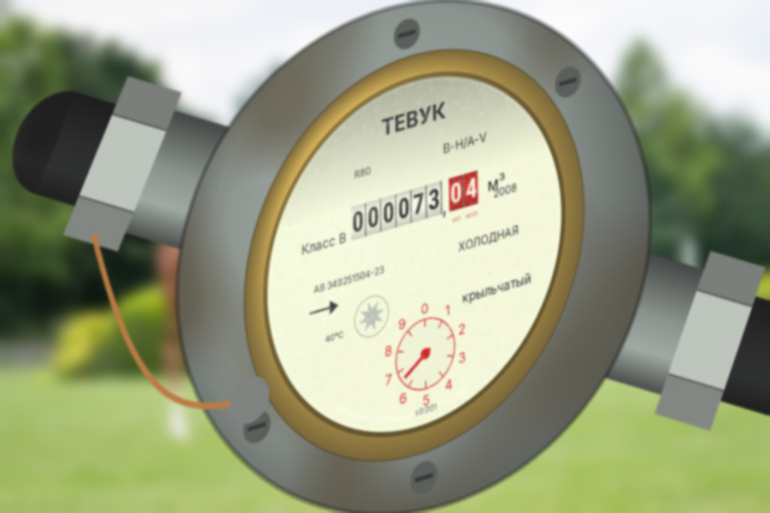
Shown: 73.046; m³
